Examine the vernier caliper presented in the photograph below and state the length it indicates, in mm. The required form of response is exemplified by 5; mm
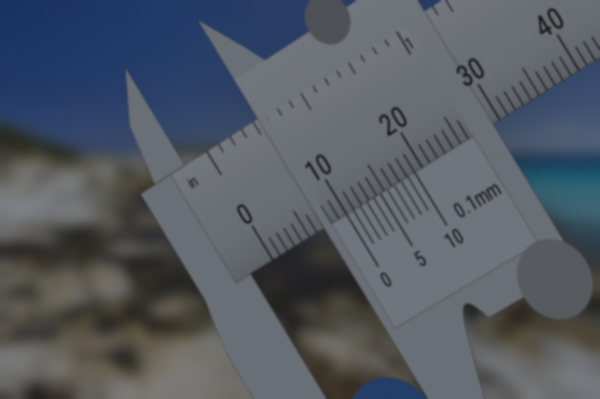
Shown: 10.0; mm
